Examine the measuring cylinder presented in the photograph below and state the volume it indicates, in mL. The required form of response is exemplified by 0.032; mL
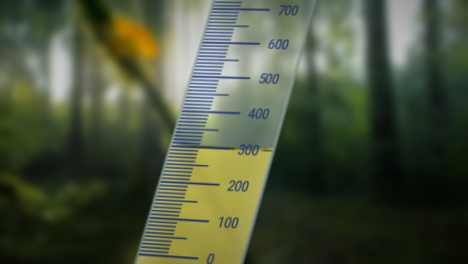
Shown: 300; mL
